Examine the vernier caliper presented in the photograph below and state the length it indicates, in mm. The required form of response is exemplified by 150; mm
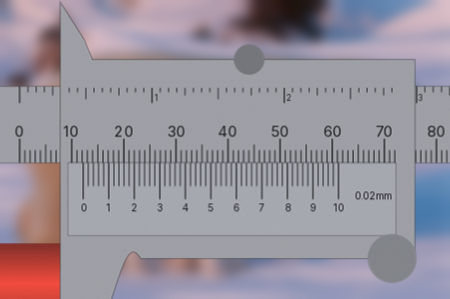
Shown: 12.2; mm
